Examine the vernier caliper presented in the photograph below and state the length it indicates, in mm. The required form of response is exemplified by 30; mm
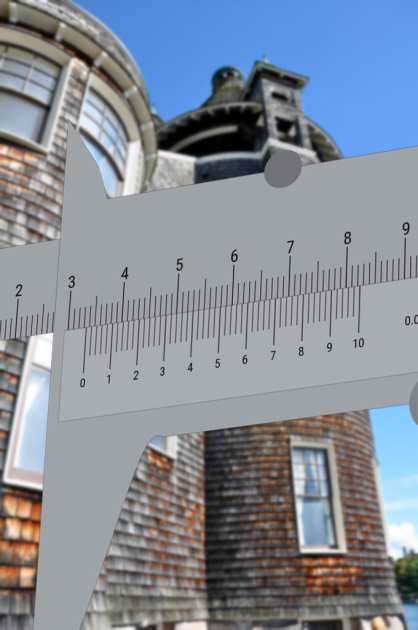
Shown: 33.4; mm
